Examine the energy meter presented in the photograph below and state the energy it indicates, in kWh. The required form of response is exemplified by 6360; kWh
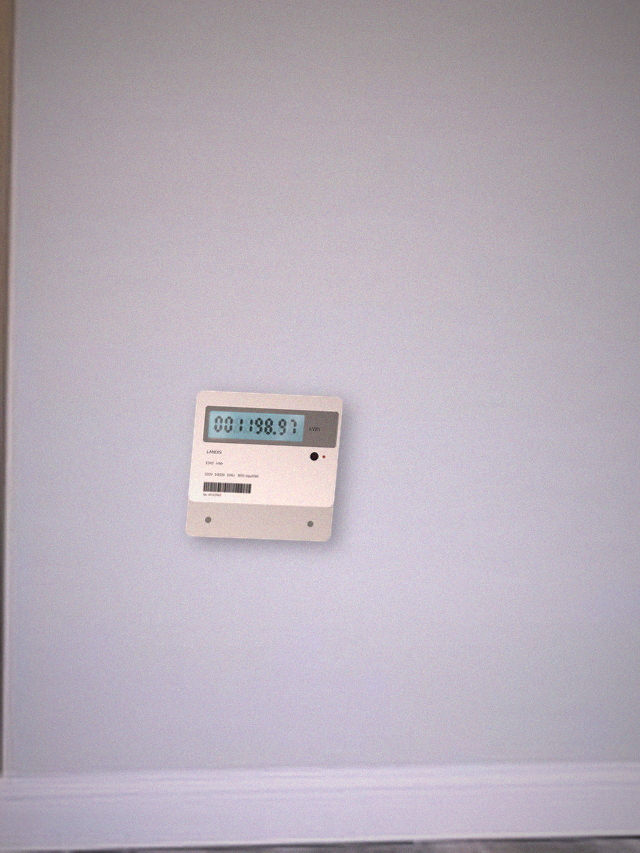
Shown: 1198.97; kWh
